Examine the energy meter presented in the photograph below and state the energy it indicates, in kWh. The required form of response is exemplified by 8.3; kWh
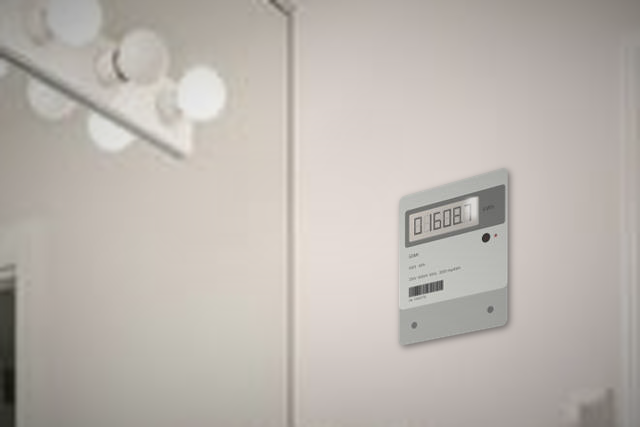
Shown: 1608.7; kWh
